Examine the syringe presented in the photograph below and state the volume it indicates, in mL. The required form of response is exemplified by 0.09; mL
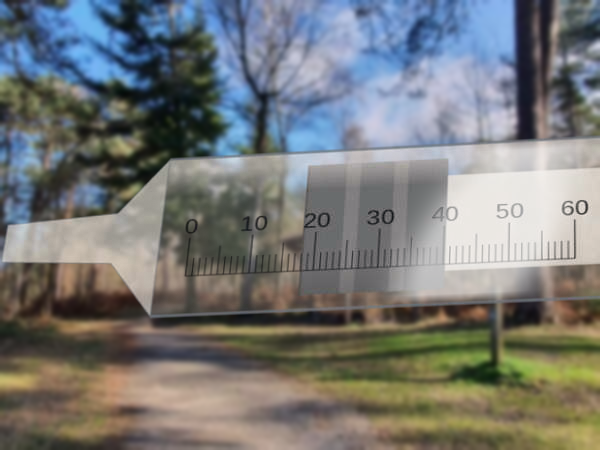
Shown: 18; mL
